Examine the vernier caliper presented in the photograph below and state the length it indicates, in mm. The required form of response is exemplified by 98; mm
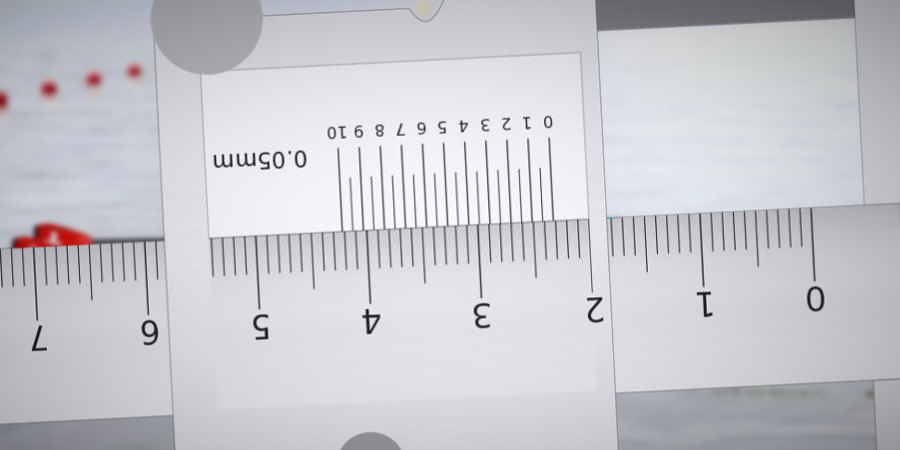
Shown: 23.2; mm
